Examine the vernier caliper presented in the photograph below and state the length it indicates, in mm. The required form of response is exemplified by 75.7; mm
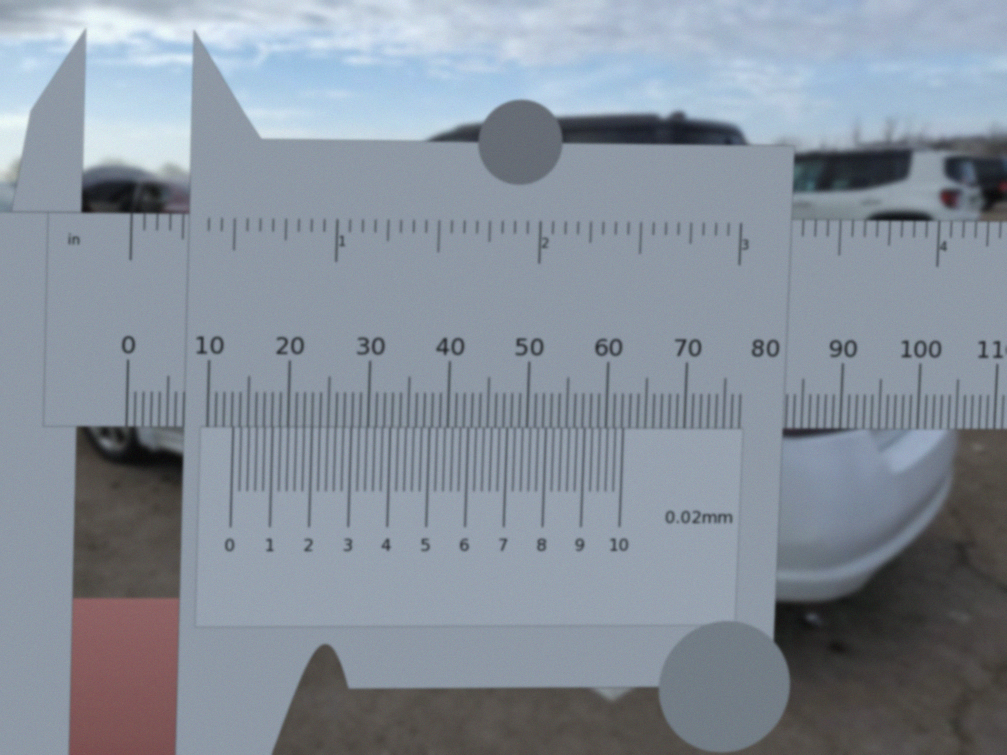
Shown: 13.2; mm
